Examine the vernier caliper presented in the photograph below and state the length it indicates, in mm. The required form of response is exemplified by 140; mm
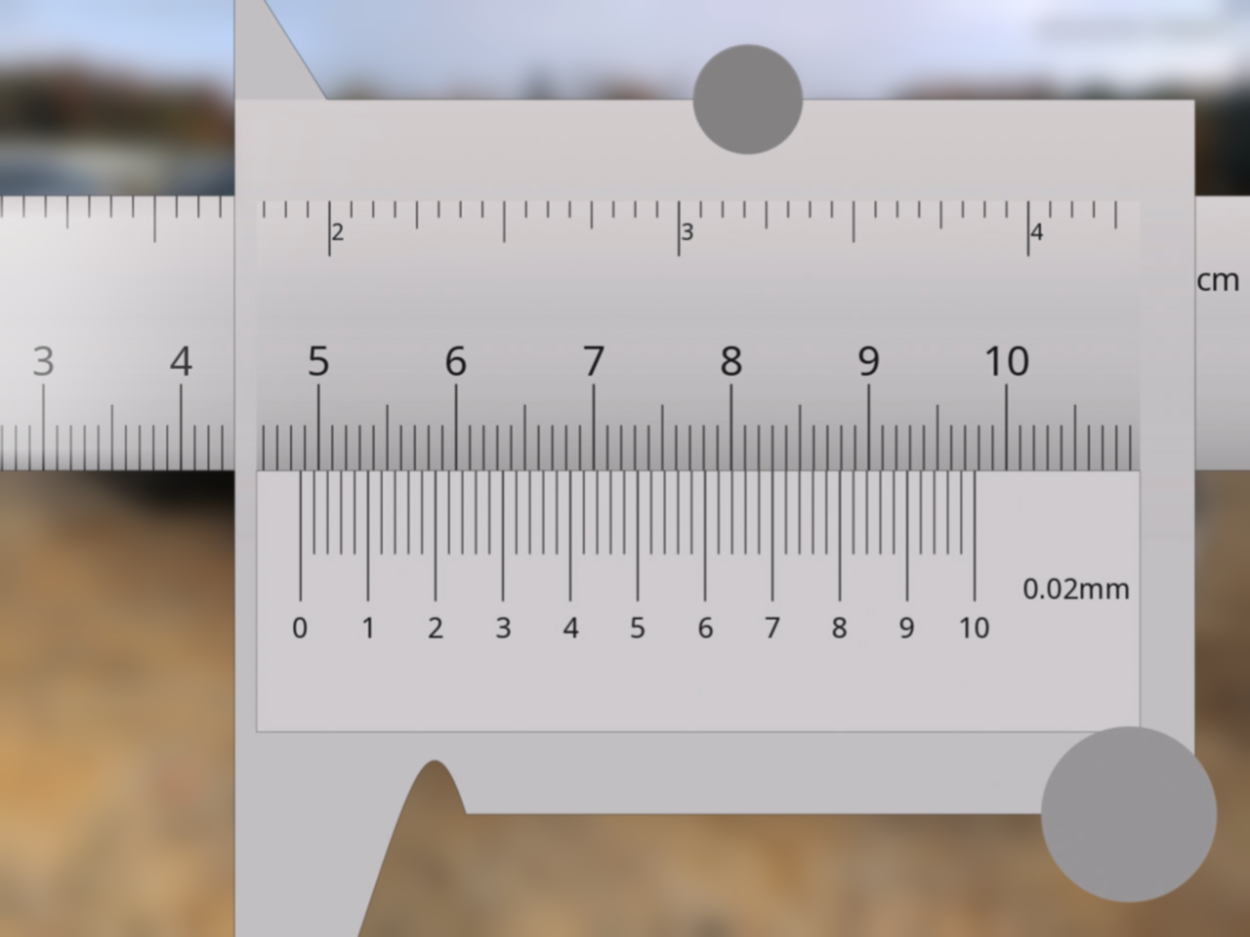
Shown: 48.7; mm
